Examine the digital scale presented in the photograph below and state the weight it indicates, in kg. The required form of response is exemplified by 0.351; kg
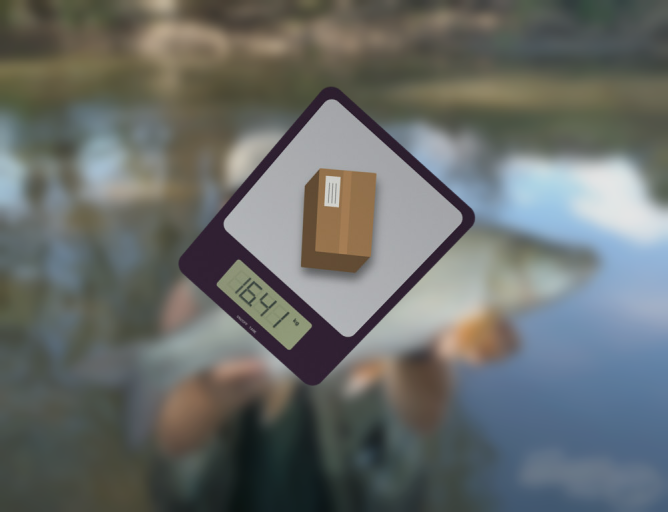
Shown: 16.41; kg
